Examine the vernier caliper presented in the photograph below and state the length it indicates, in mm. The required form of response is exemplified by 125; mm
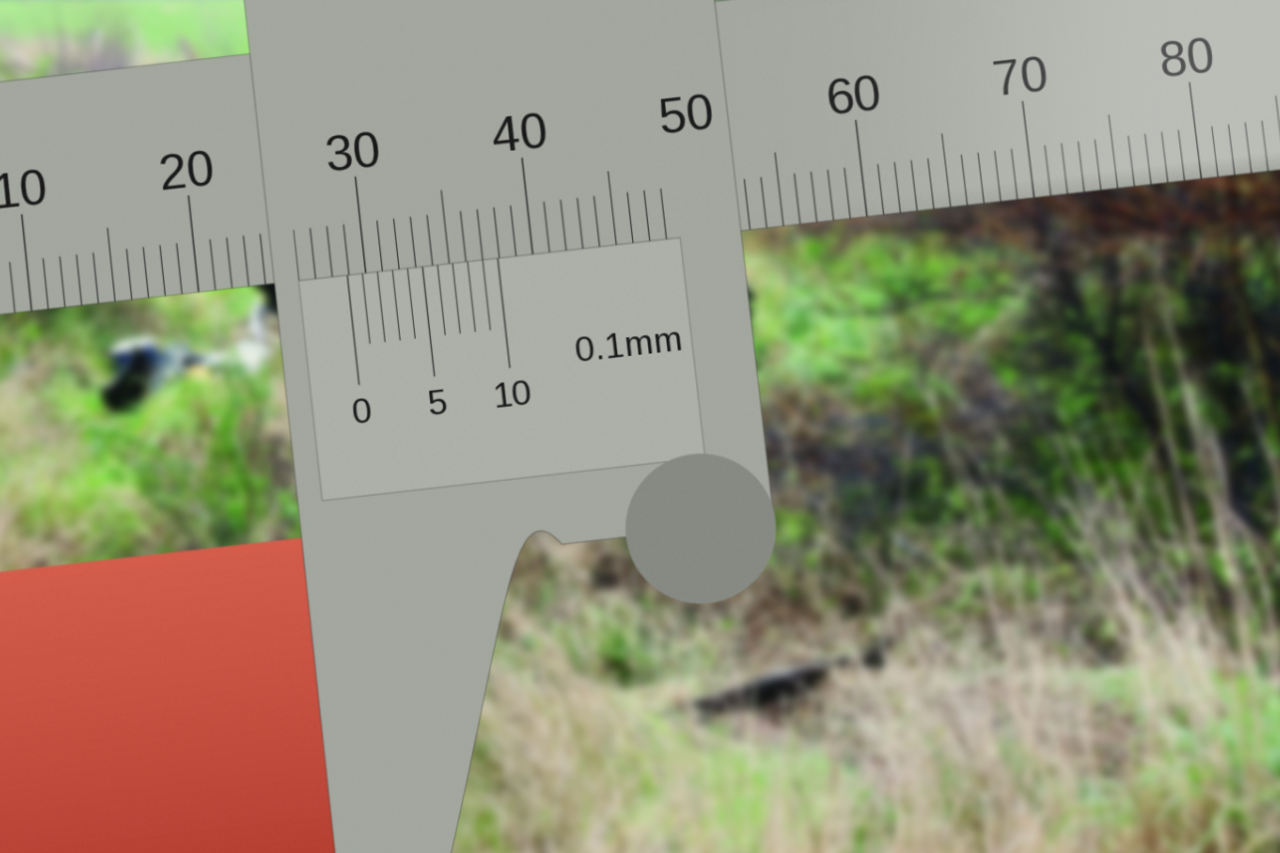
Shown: 28.9; mm
